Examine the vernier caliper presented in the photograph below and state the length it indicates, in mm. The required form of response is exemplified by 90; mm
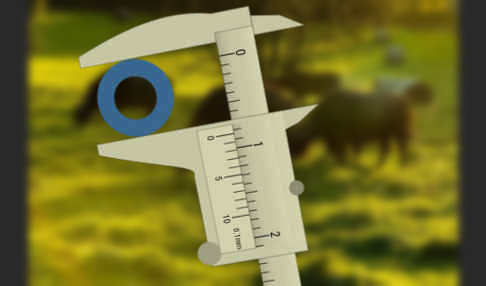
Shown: 8.4; mm
